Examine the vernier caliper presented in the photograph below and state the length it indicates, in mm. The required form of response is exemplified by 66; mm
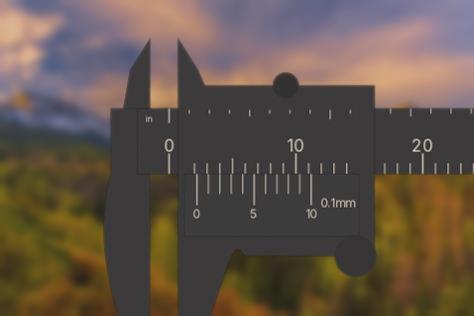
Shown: 2.2; mm
